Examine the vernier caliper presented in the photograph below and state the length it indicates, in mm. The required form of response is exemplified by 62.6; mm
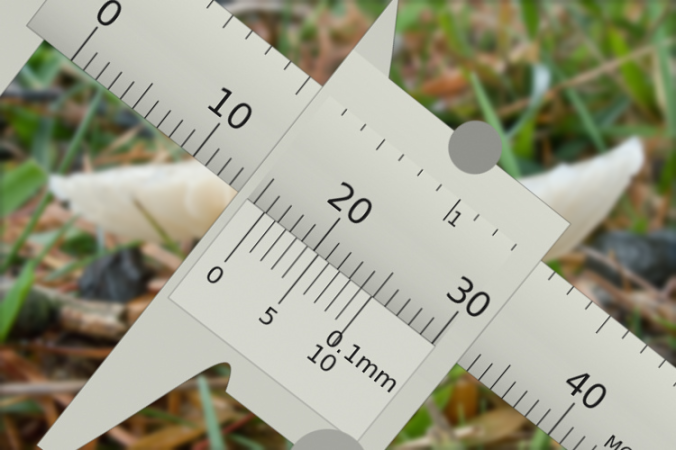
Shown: 15.9; mm
